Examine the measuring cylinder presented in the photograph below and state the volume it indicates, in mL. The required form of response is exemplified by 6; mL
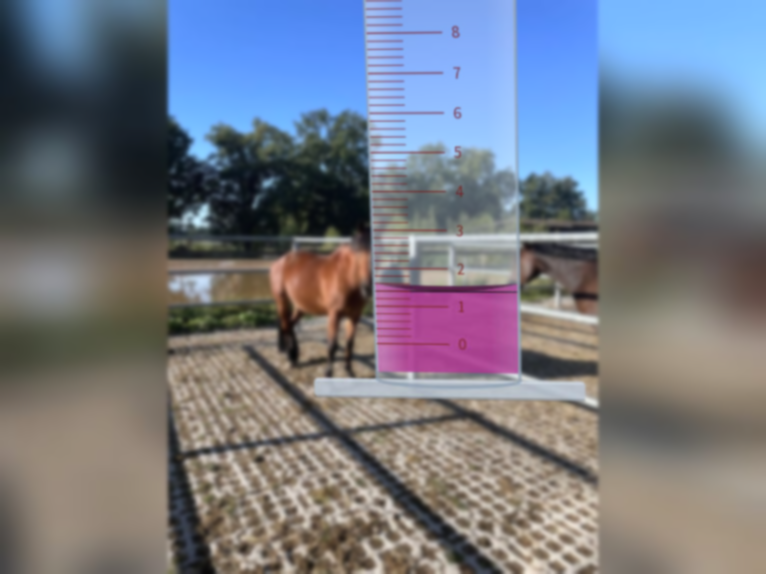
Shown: 1.4; mL
